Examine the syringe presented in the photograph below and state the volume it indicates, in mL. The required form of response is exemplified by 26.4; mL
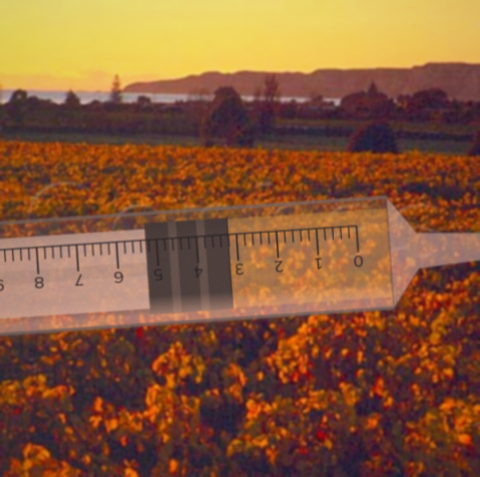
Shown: 3.2; mL
